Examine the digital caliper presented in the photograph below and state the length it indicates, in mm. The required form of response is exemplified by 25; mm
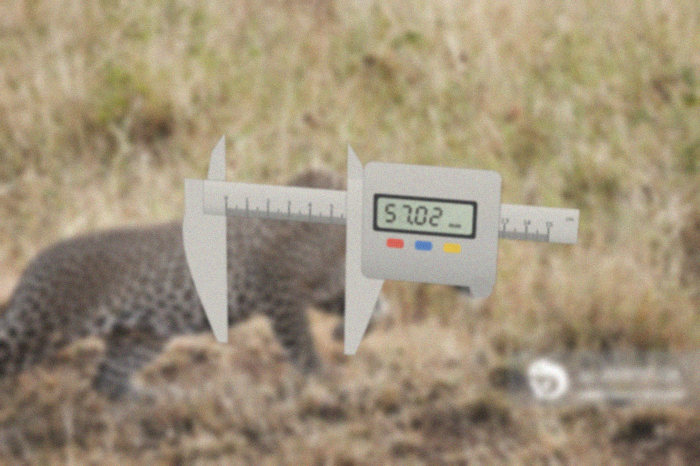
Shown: 57.02; mm
